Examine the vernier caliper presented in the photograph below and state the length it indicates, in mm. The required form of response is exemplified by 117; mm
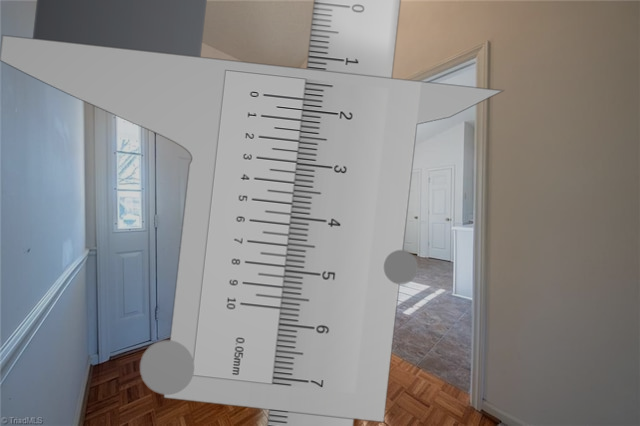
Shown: 18.0; mm
